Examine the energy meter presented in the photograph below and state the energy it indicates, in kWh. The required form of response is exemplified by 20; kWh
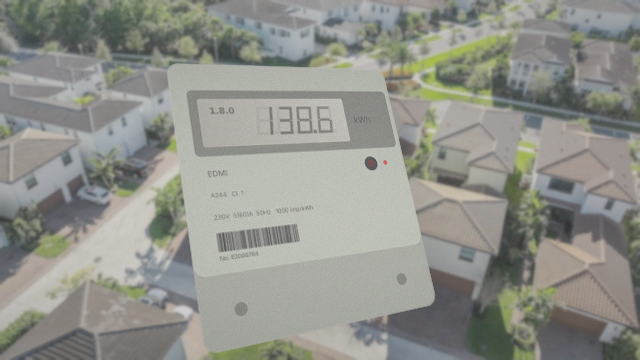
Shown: 138.6; kWh
